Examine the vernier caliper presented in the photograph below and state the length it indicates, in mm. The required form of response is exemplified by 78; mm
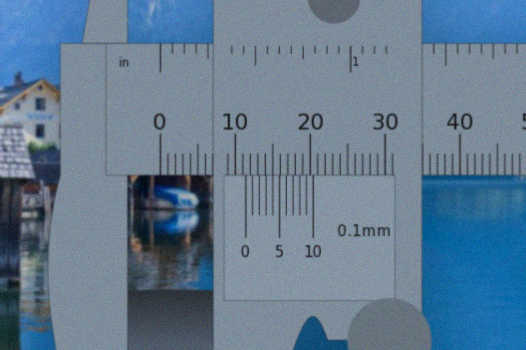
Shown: 11.4; mm
